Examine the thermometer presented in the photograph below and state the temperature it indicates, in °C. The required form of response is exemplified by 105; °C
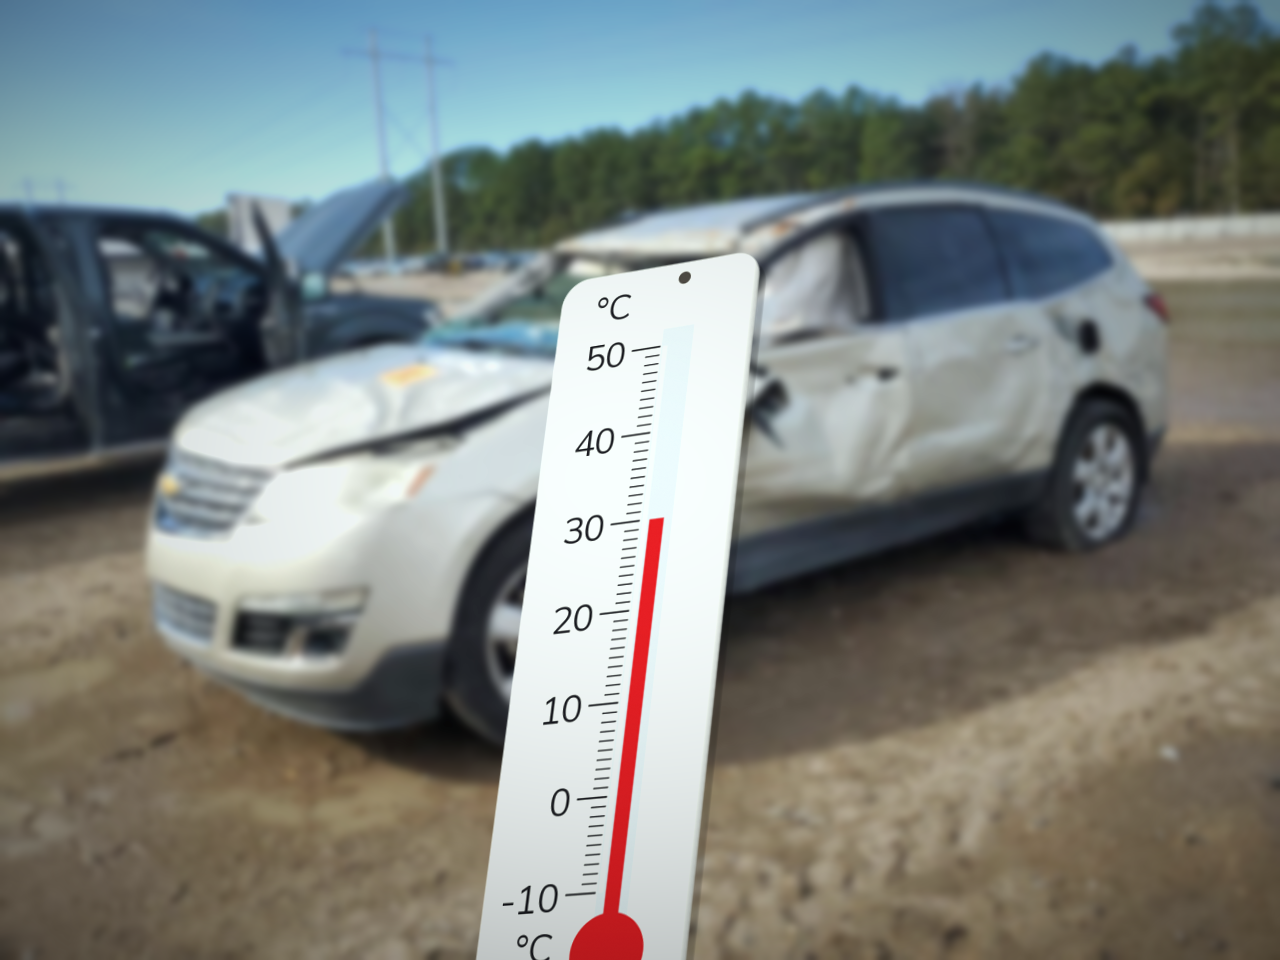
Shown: 30; °C
